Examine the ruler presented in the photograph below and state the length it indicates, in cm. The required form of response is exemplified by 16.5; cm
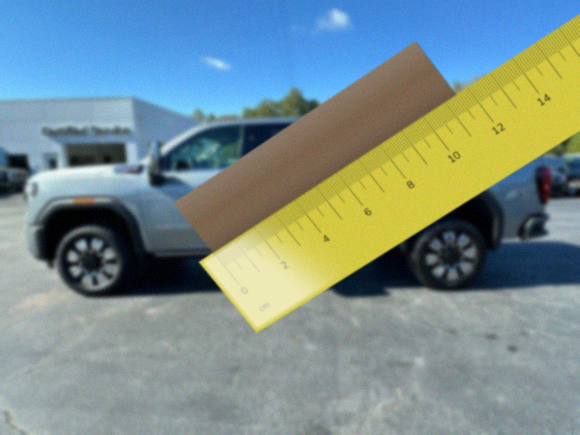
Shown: 11.5; cm
